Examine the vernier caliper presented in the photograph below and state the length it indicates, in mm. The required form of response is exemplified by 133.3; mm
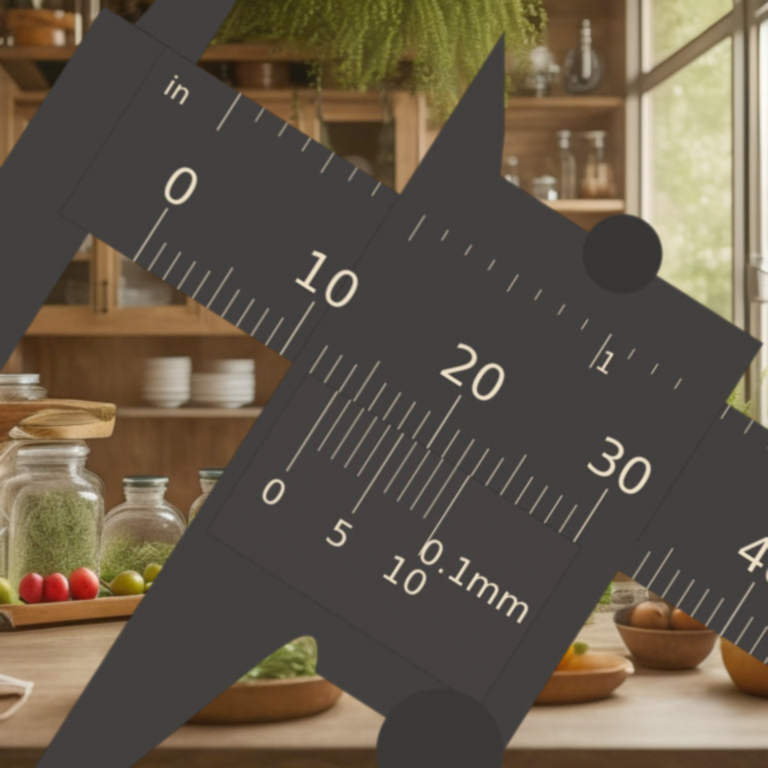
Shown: 13.9; mm
